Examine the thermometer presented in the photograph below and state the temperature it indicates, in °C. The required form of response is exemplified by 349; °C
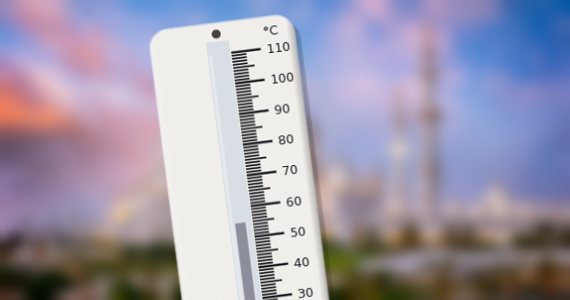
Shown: 55; °C
